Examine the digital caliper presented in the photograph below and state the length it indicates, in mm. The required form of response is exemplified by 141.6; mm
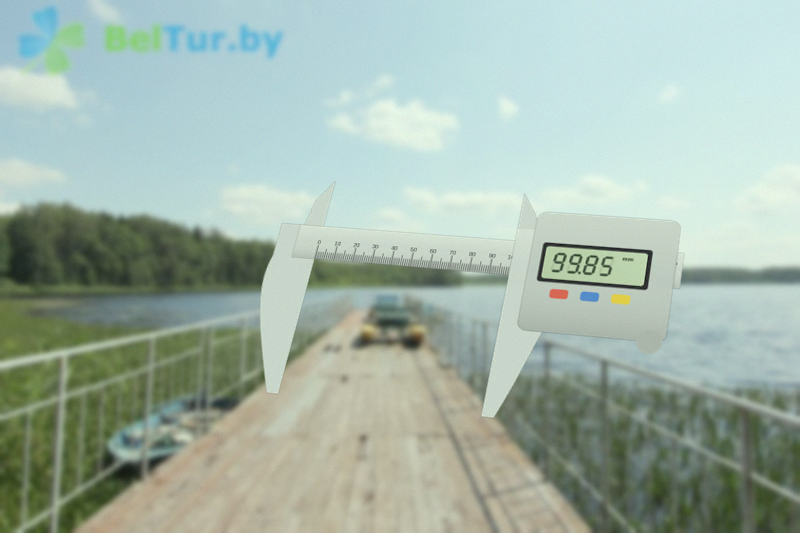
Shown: 99.85; mm
